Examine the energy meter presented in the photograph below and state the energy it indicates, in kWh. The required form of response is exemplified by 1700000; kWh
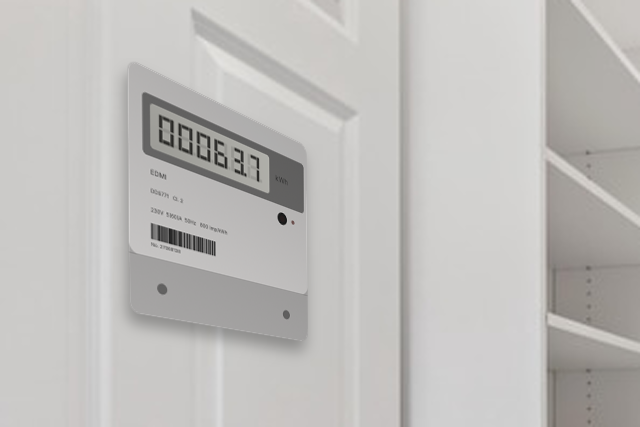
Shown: 63.7; kWh
